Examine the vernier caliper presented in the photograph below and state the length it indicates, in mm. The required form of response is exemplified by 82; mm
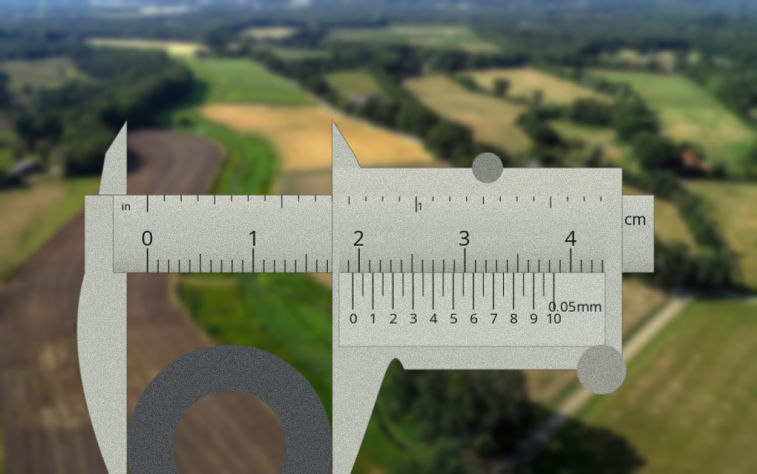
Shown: 19.4; mm
